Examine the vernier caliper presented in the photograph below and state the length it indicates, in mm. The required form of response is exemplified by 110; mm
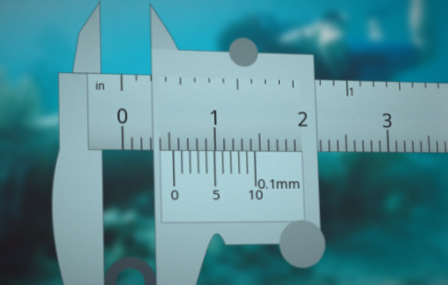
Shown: 5.4; mm
